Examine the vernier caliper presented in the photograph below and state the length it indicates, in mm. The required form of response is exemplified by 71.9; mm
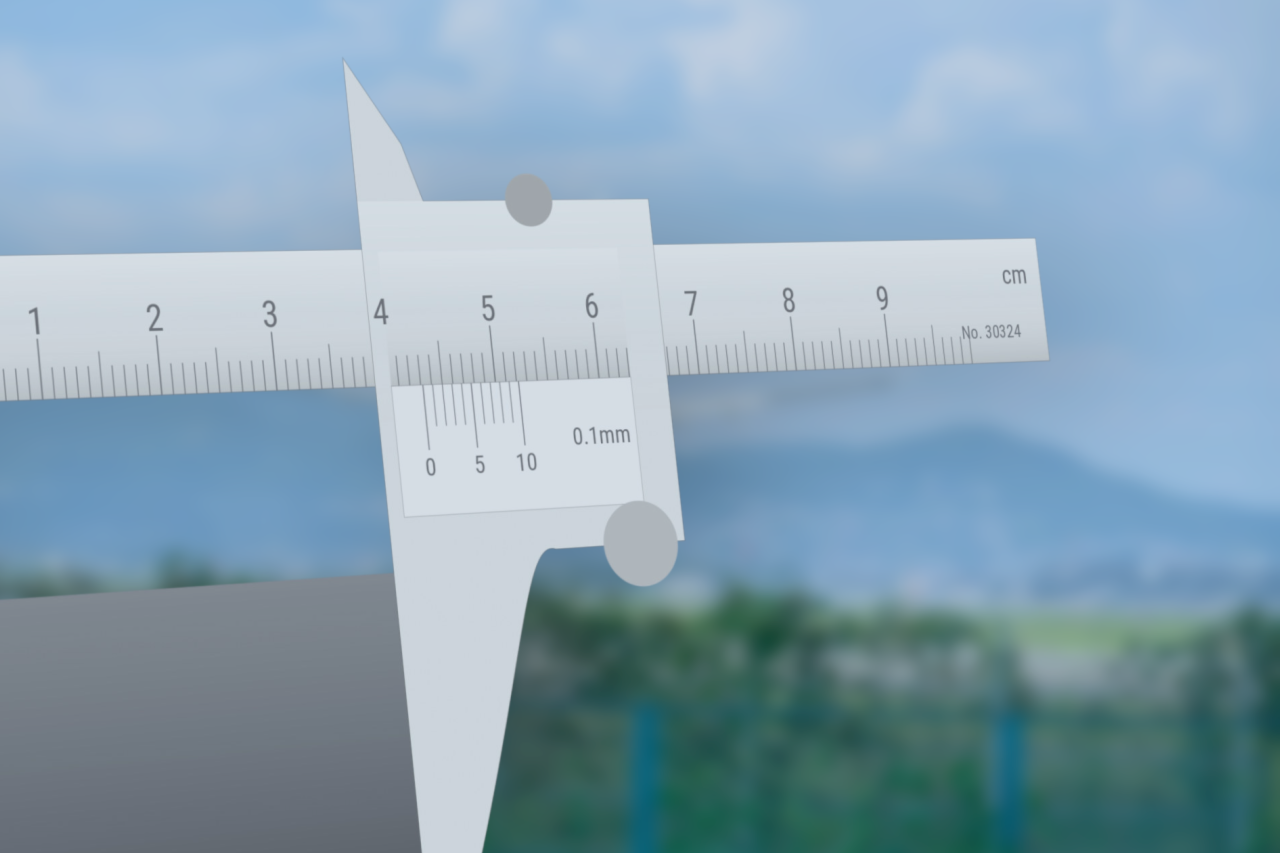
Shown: 43.2; mm
